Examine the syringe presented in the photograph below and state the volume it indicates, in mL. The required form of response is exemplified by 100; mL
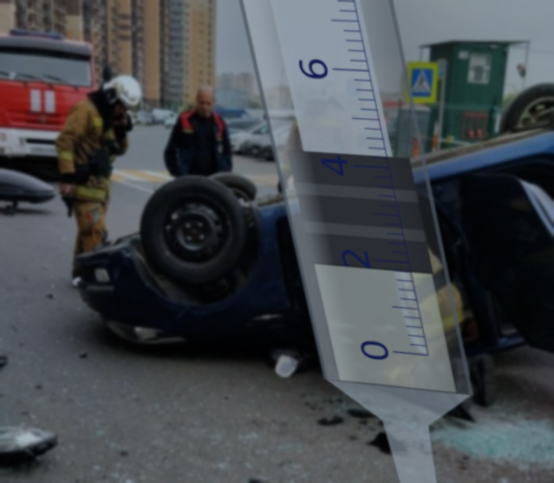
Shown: 1.8; mL
